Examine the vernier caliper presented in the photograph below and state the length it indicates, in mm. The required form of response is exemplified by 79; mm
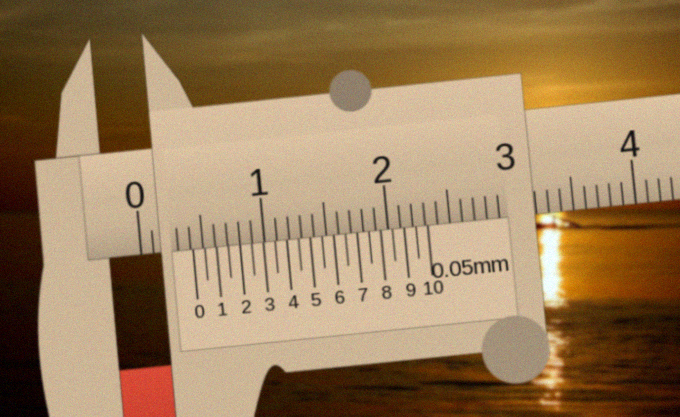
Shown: 4.2; mm
